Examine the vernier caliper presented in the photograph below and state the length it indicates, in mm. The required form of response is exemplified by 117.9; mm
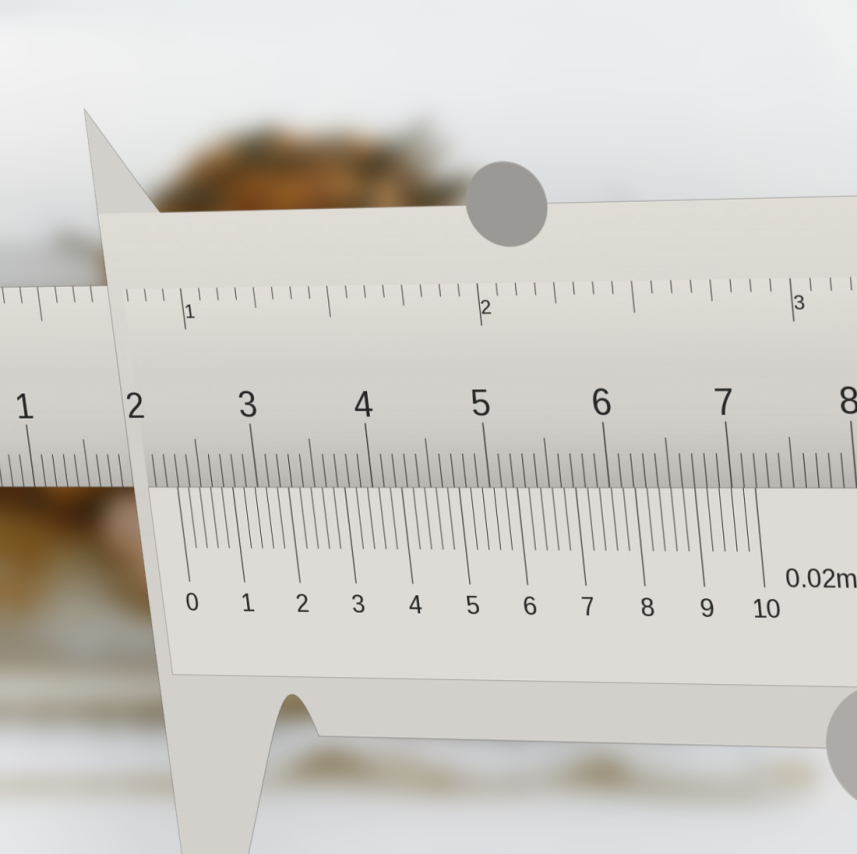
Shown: 22.9; mm
